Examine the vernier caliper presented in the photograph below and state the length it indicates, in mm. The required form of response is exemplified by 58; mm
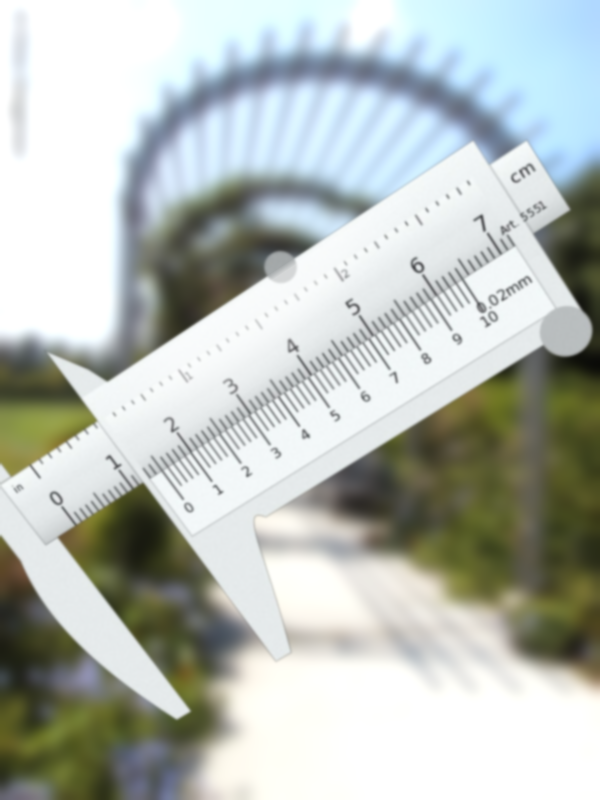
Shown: 15.0; mm
